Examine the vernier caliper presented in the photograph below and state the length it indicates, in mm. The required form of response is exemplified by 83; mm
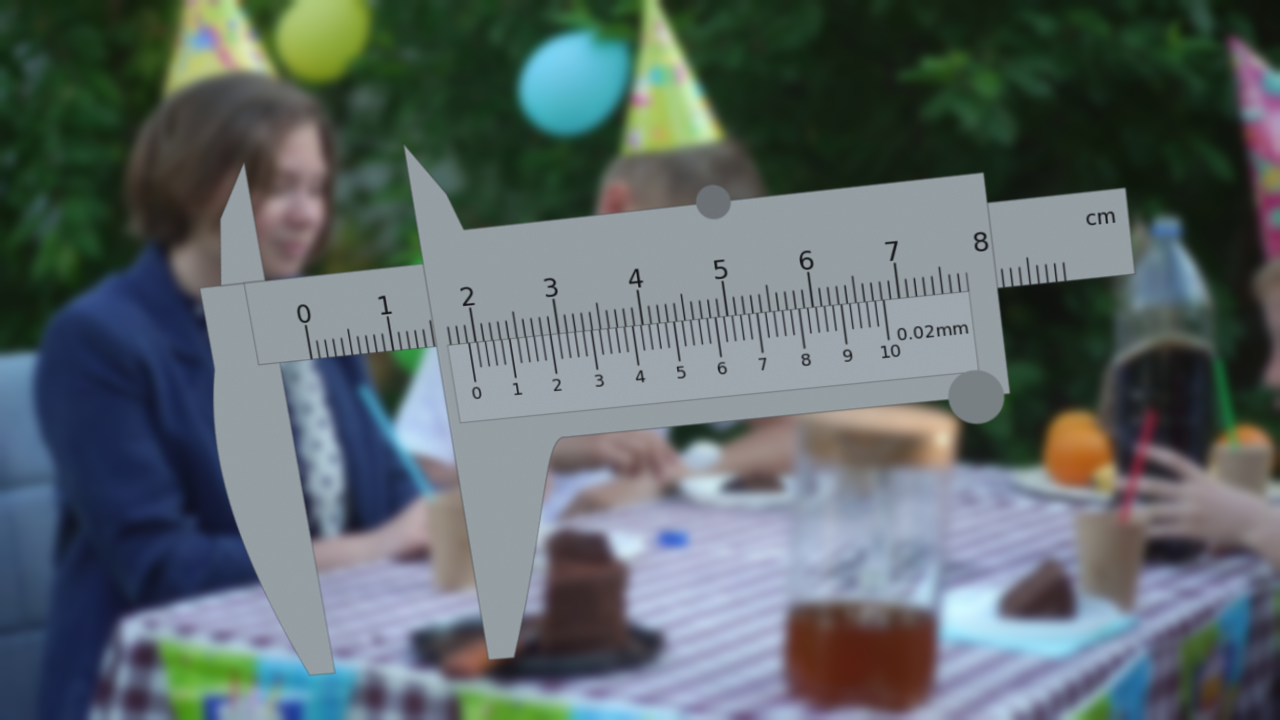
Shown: 19.2; mm
